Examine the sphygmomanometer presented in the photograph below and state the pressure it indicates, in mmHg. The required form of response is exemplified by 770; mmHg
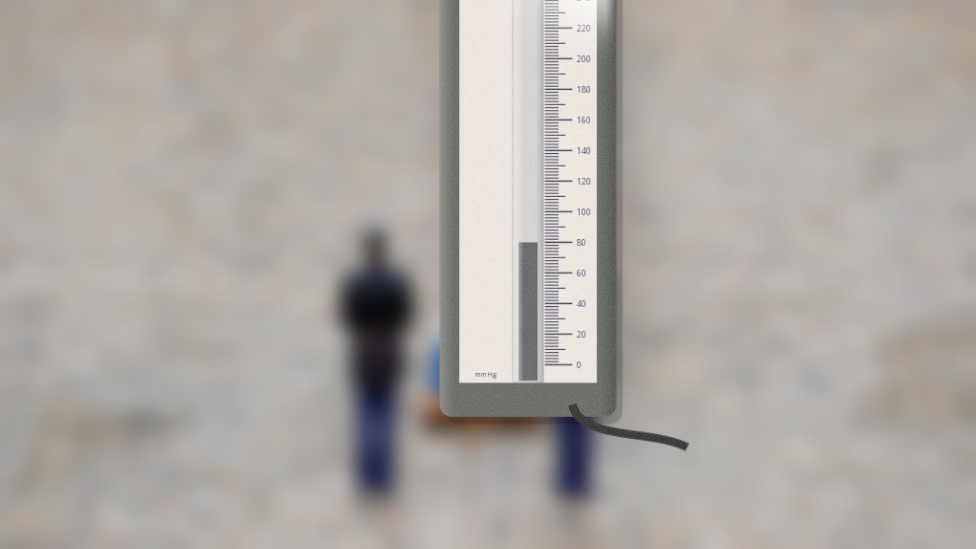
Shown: 80; mmHg
